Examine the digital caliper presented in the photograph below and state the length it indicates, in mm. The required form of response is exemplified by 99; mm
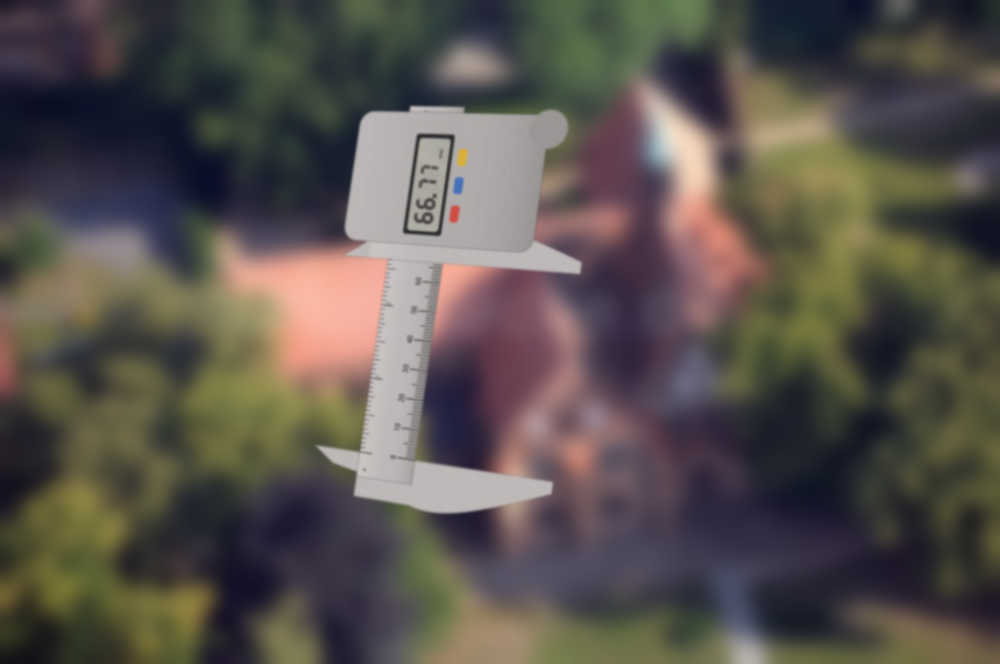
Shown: 66.77; mm
